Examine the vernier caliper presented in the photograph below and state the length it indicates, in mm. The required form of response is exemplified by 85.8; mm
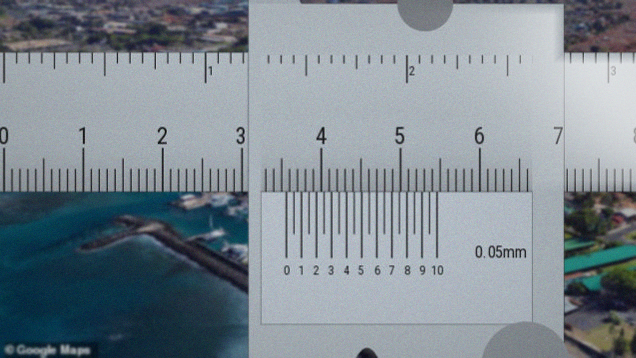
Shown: 35.6; mm
